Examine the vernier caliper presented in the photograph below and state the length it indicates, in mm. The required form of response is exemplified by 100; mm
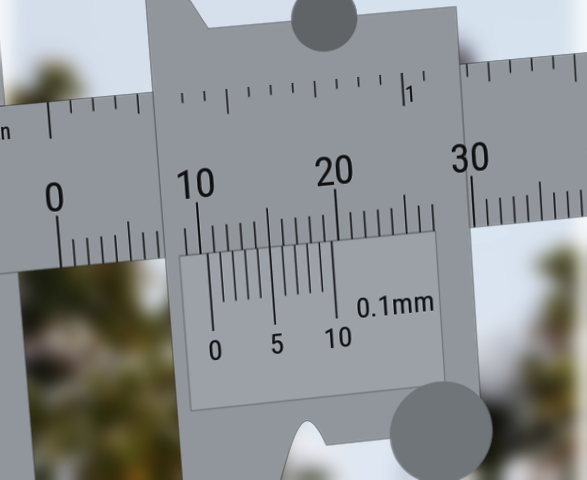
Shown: 10.5; mm
